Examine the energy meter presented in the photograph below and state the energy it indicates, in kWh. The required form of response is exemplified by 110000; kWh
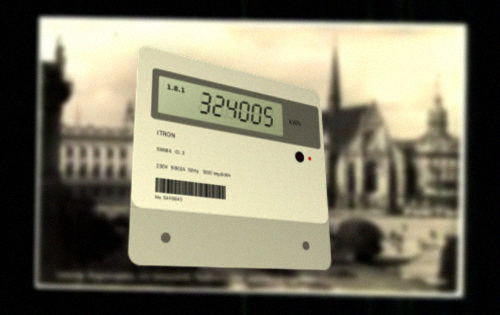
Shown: 324005; kWh
